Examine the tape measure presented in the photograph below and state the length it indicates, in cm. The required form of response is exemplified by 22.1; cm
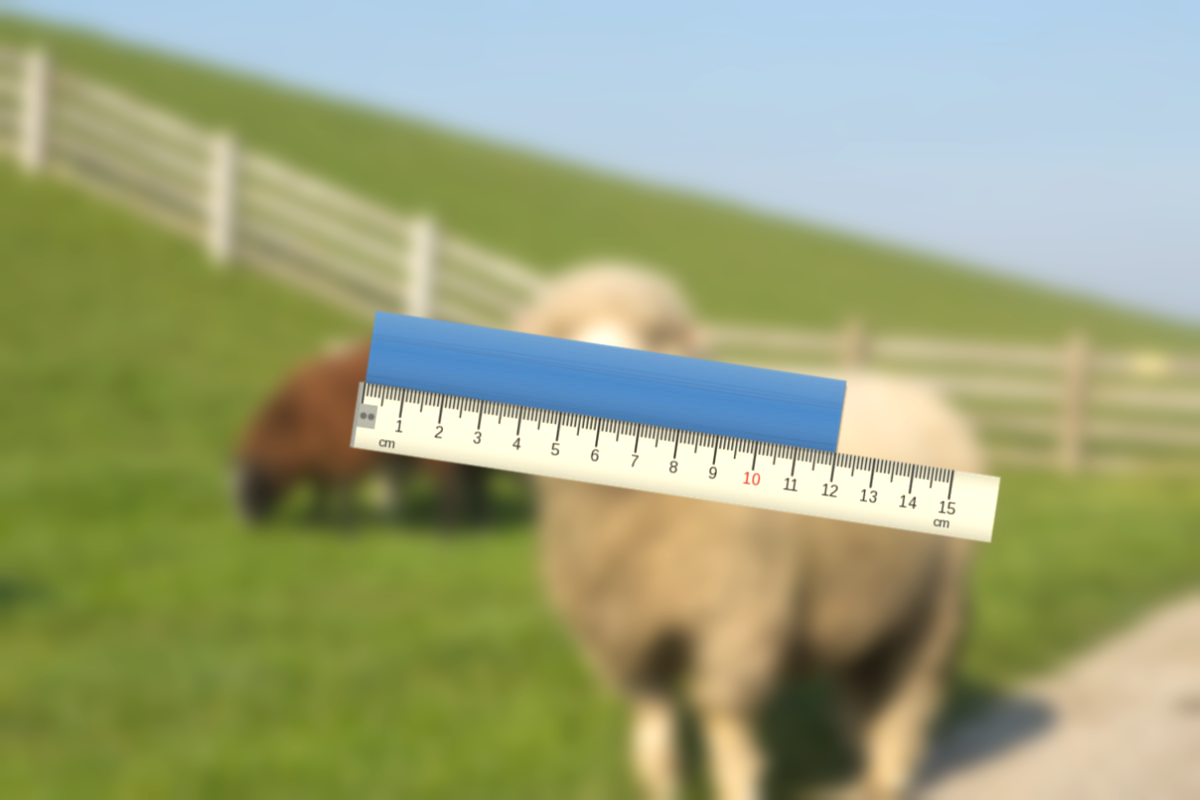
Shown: 12; cm
